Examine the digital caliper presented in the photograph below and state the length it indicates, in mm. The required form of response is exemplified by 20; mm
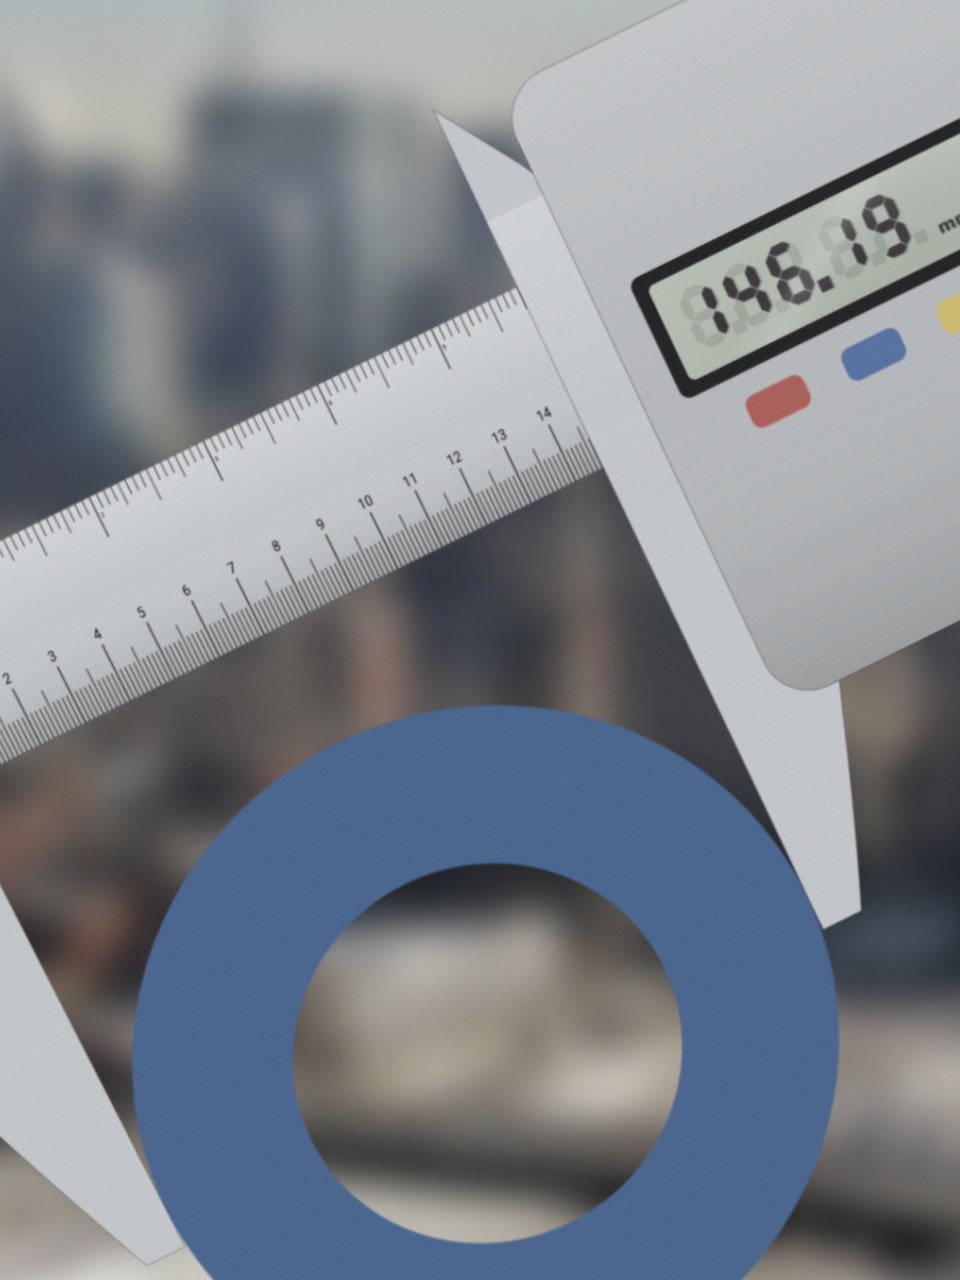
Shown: 146.19; mm
